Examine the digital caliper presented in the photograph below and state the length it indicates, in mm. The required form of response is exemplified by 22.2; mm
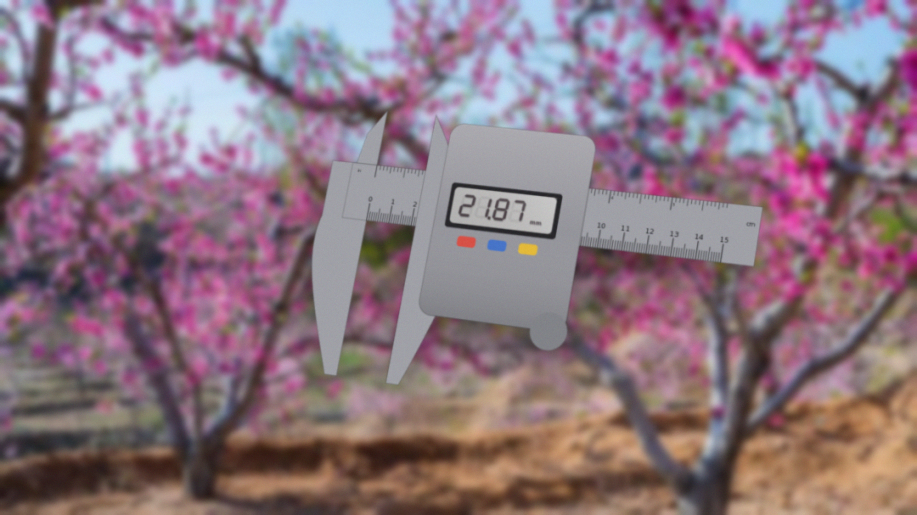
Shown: 21.87; mm
